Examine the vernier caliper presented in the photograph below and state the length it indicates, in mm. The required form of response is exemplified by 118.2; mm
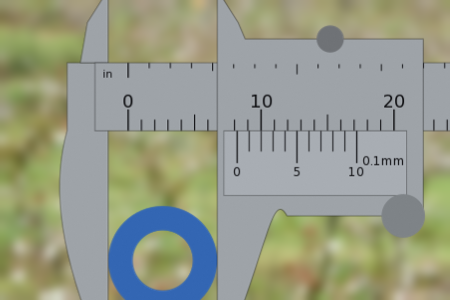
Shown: 8.2; mm
